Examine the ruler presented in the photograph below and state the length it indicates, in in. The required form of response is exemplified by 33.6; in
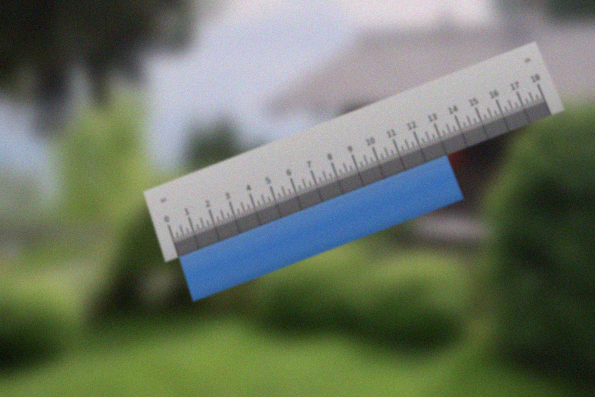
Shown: 13; in
